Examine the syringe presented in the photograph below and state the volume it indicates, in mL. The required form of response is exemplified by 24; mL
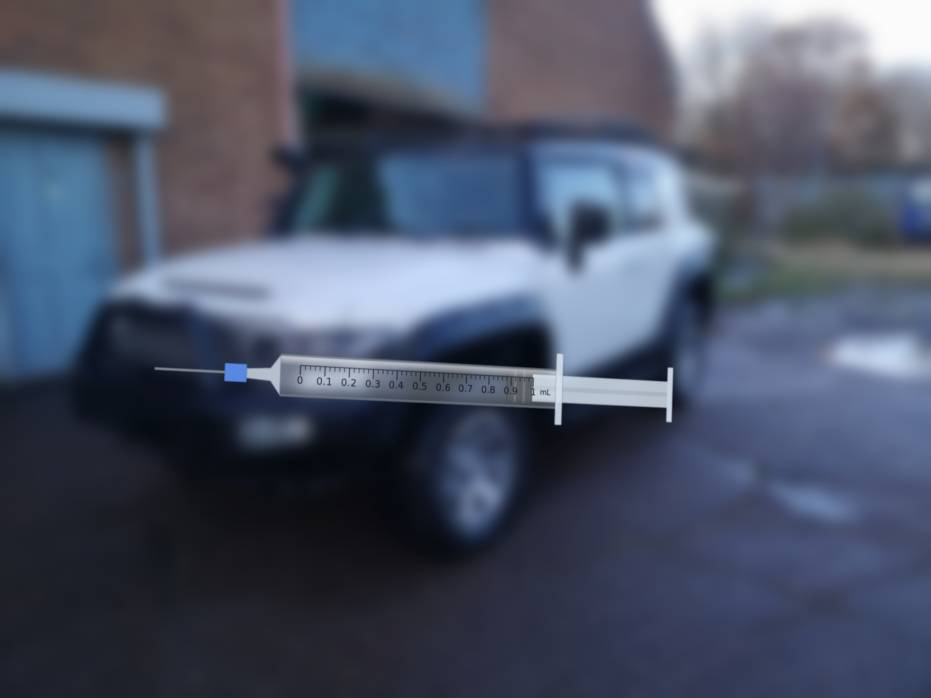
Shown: 0.88; mL
